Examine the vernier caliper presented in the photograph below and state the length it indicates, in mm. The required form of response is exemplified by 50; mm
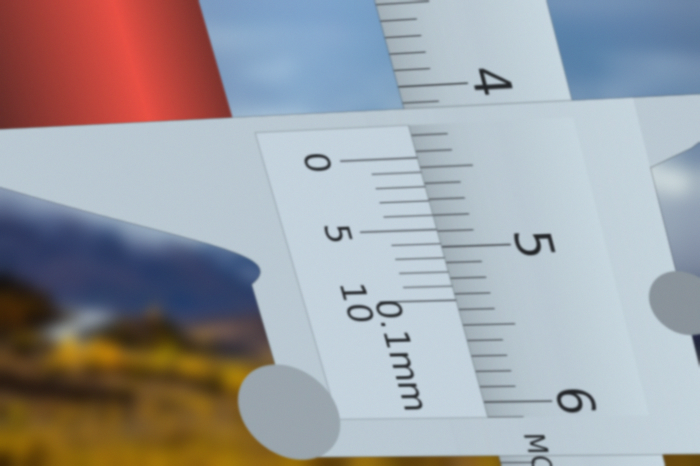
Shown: 44.4; mm
